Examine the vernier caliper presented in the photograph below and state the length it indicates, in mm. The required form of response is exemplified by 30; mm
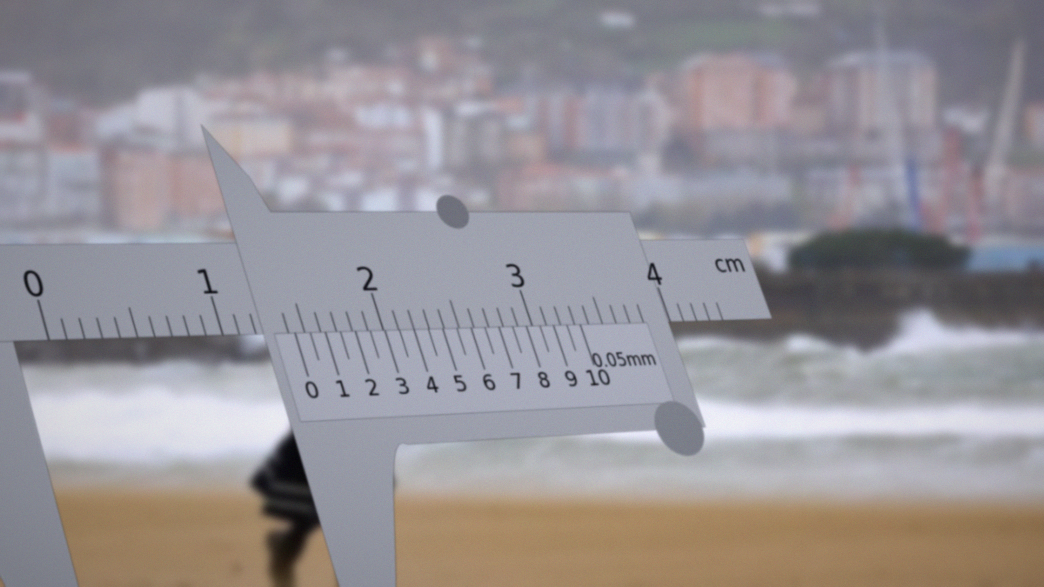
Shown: 14.4; mm
